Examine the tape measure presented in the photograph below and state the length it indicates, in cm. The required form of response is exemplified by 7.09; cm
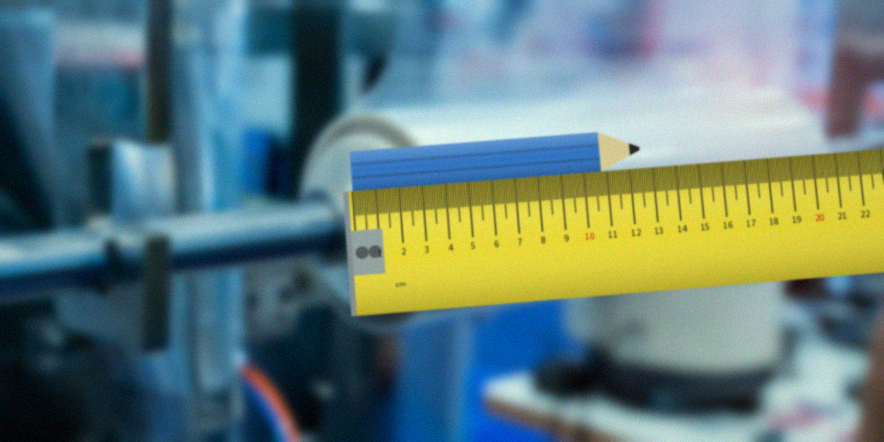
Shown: 12.5; cm
